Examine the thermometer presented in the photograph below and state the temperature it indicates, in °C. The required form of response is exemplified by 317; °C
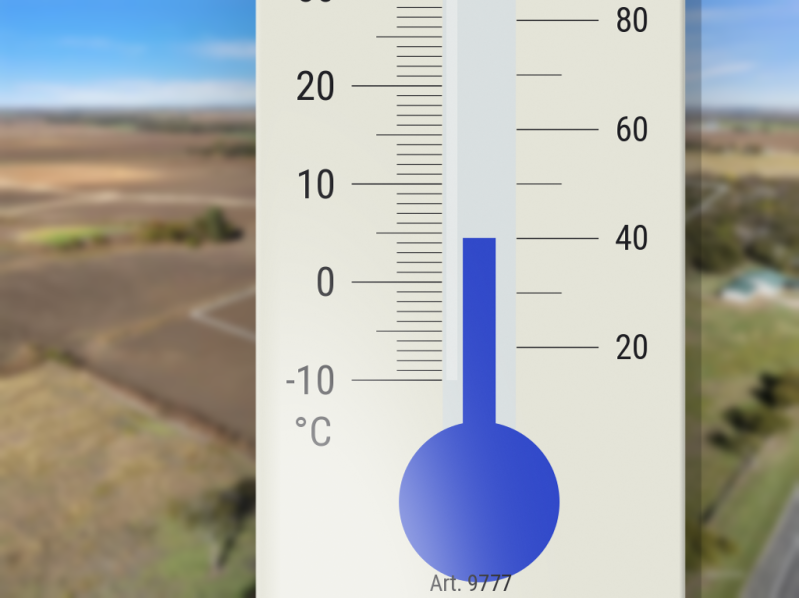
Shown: 4.5; °C
